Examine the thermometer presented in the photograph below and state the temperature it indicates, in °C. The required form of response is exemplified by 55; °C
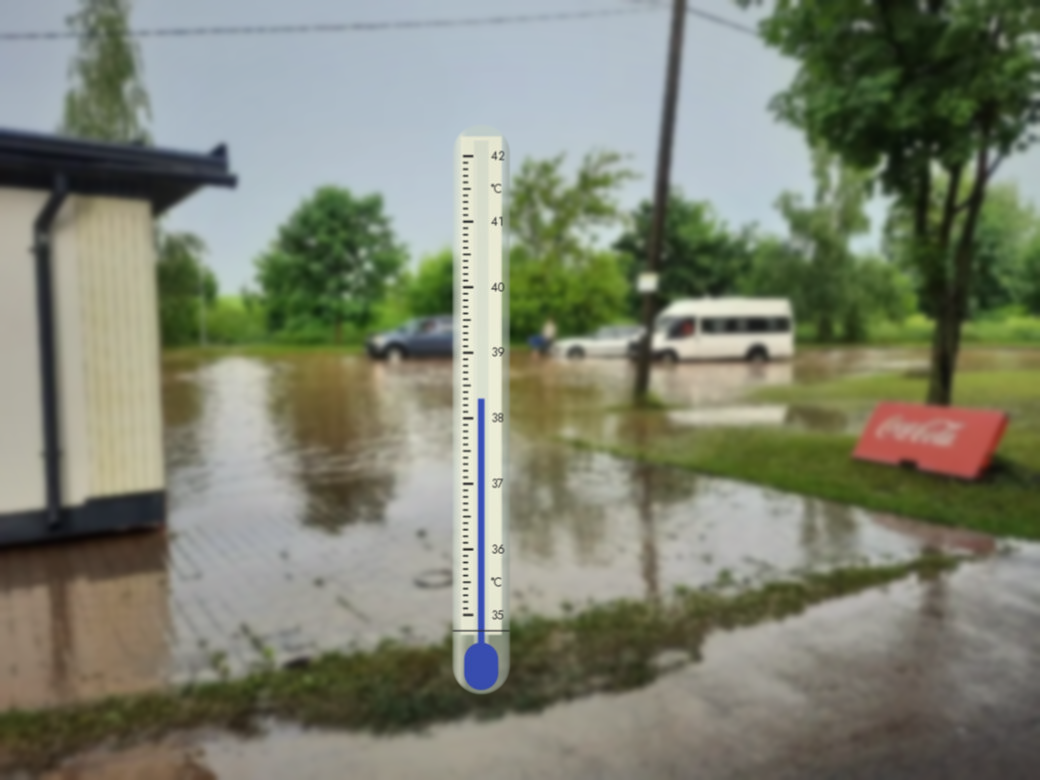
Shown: 38.3; °C
